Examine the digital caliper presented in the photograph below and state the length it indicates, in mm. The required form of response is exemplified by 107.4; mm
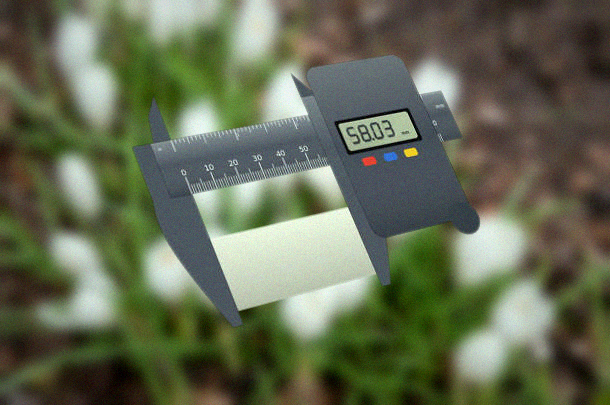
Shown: 58.03; mm
